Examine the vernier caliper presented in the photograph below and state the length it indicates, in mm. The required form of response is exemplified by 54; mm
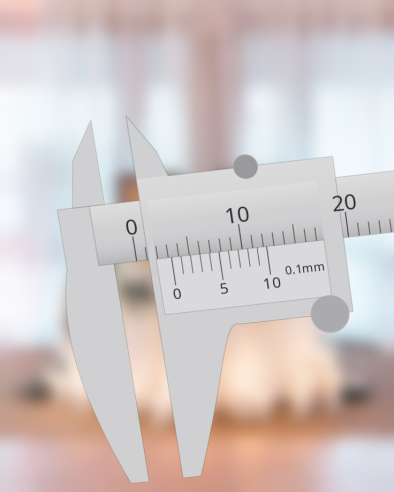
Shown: 3.3; mm
